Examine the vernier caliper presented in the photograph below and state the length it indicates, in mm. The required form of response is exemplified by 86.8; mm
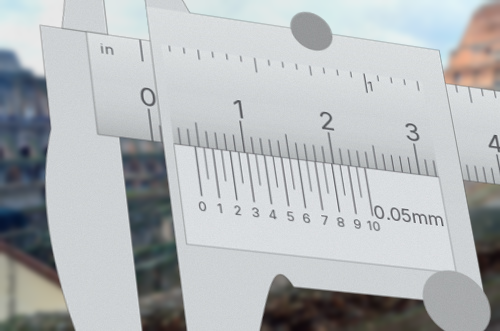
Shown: 4.6; mm
